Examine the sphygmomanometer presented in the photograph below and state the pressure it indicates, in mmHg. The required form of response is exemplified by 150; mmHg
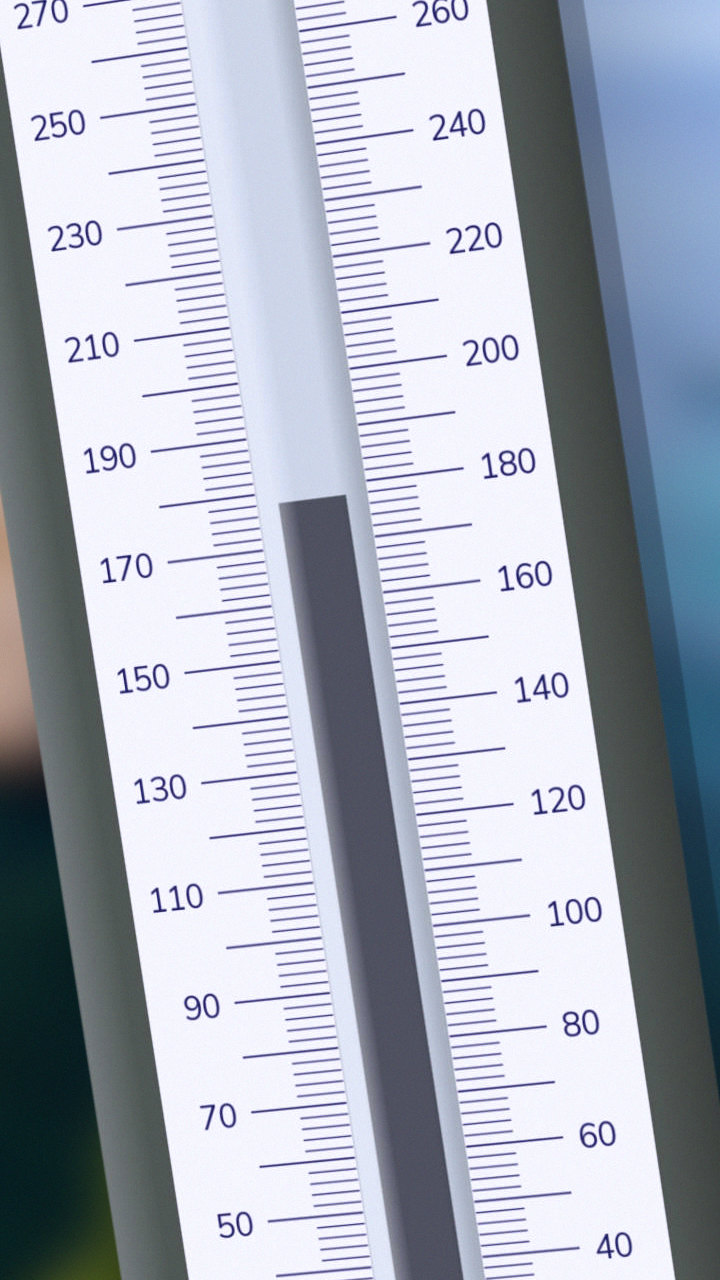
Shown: 178; mmHg
